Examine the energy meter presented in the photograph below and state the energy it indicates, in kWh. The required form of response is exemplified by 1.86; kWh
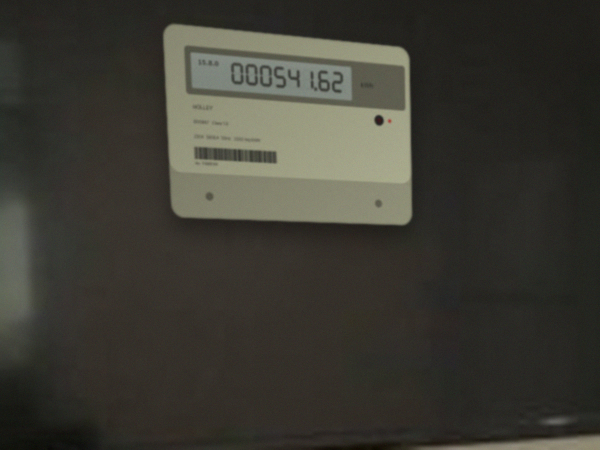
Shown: 541.62; kWh
